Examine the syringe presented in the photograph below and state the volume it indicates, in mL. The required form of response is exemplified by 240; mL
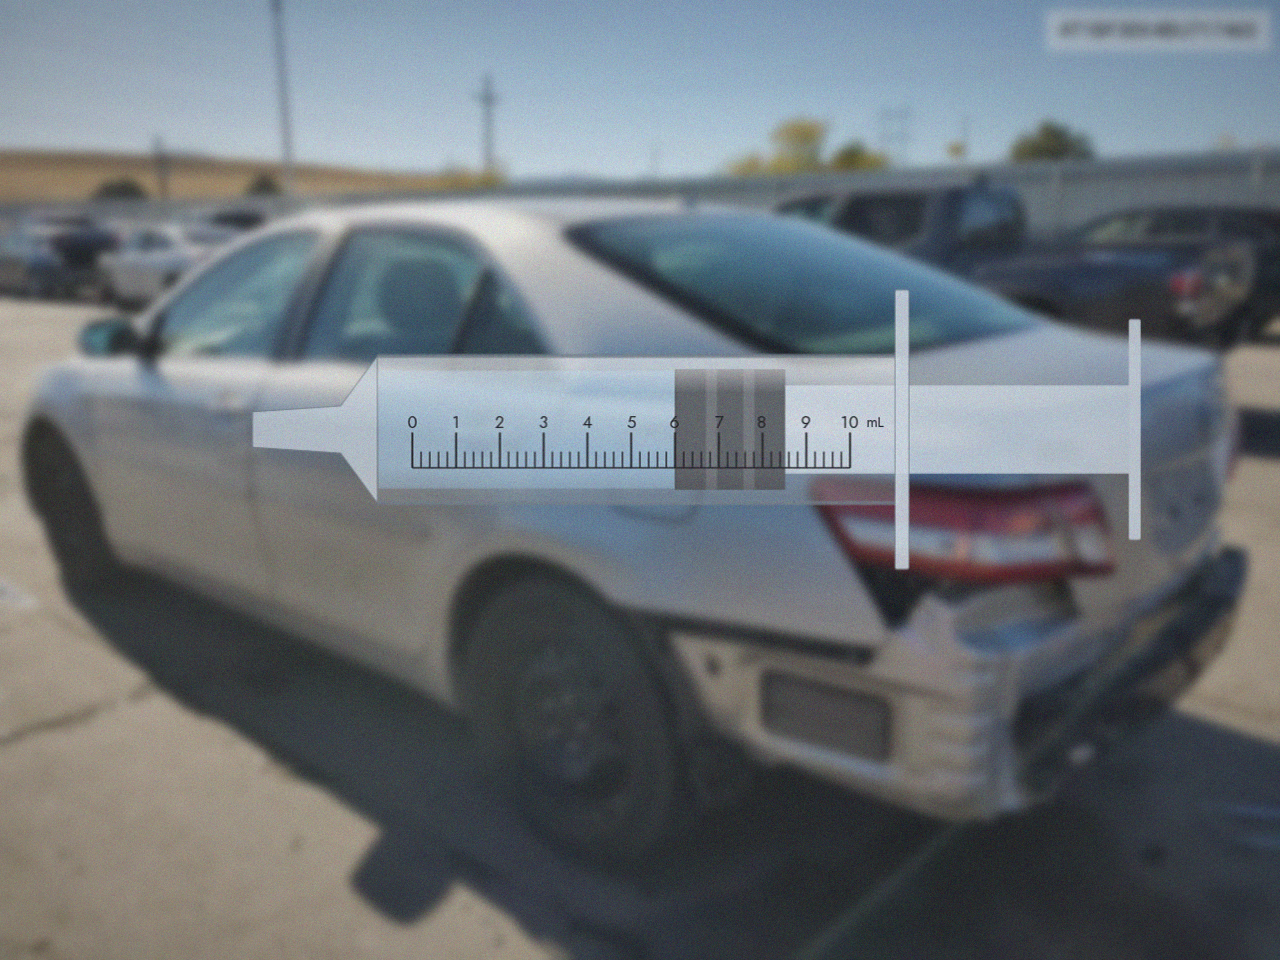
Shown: 6; mL
